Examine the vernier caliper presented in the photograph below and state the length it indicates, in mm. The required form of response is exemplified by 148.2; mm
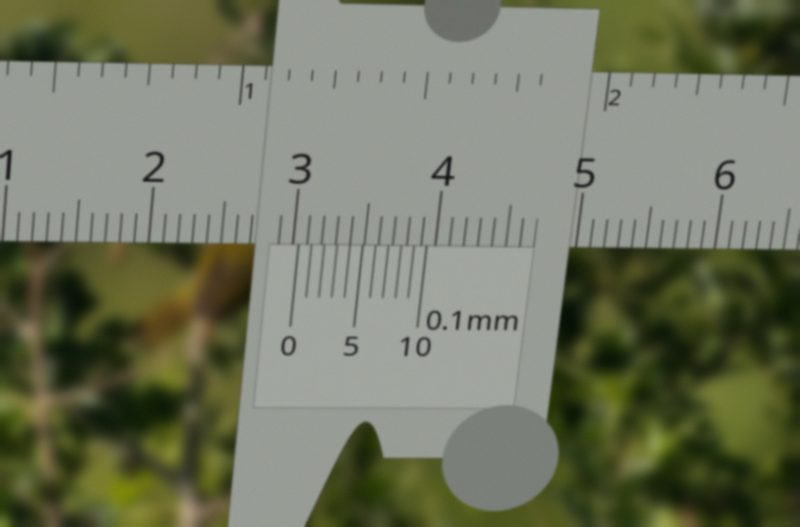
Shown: 30.4; mm
